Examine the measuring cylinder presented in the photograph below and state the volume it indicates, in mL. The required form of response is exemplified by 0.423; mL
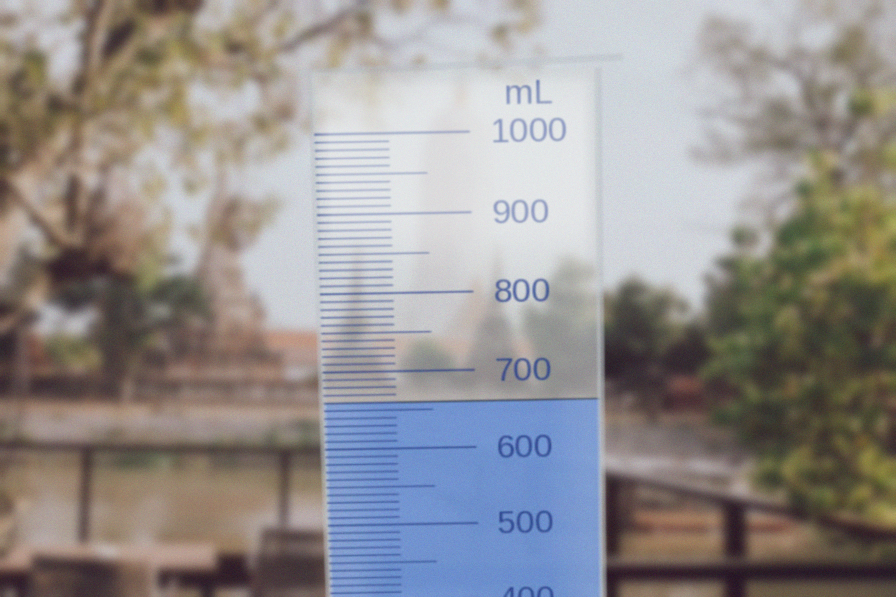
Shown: 660; mL
